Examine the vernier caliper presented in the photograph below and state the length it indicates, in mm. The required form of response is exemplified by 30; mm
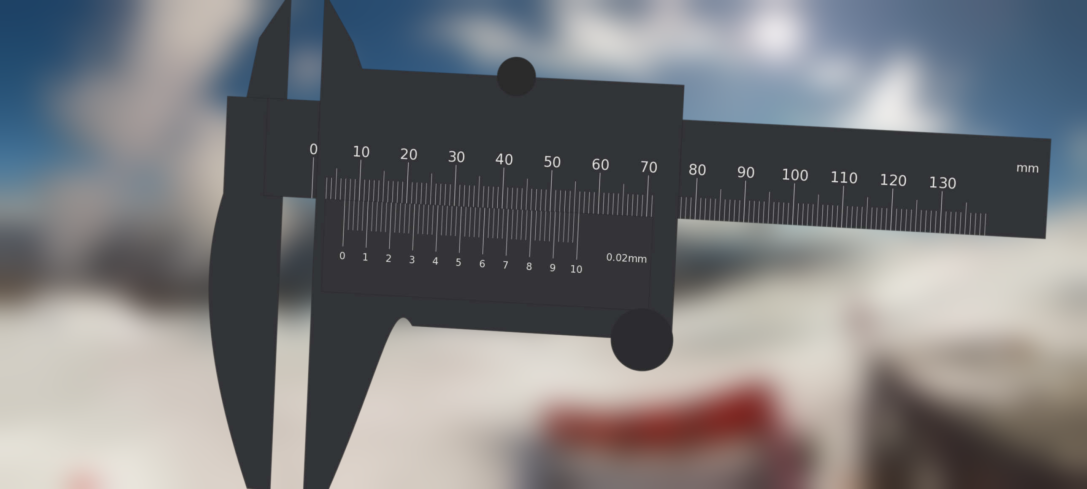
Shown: 7.0; mm
